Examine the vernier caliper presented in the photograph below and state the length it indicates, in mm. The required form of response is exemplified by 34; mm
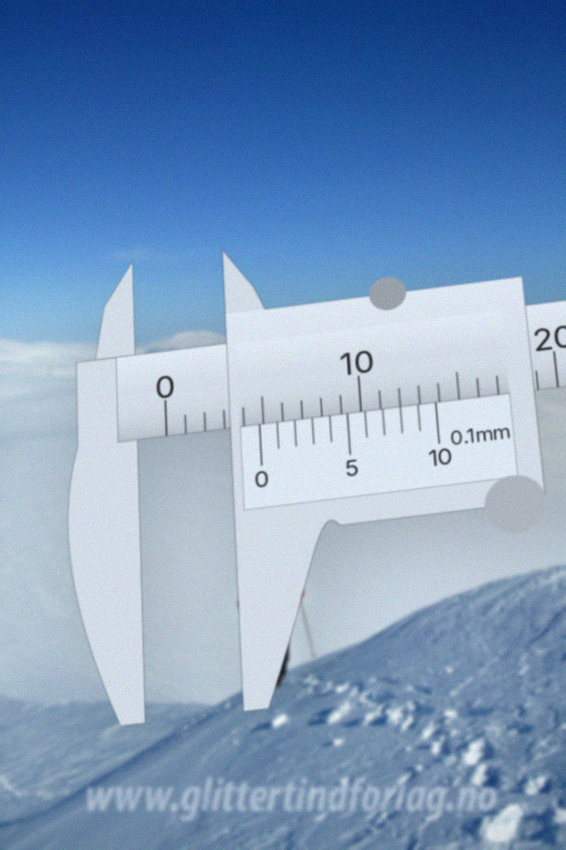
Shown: 4.8; mm
